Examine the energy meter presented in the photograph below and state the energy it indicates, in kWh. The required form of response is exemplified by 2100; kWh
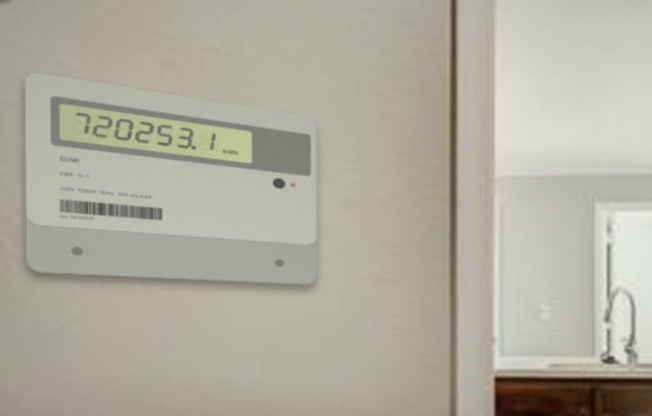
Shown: 720253.1; kWh
